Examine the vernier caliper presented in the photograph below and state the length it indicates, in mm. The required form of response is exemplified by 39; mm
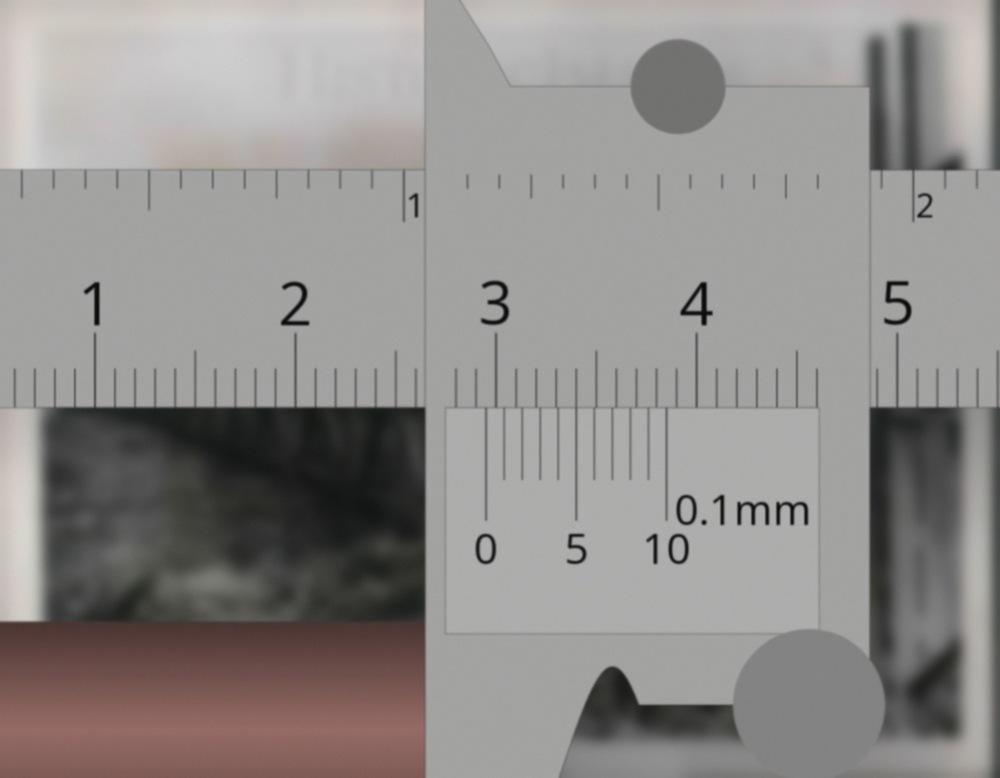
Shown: 29.5; mm
